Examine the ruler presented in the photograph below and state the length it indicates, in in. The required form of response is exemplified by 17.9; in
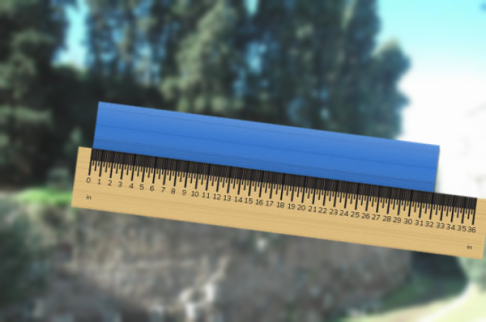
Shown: 32; in
